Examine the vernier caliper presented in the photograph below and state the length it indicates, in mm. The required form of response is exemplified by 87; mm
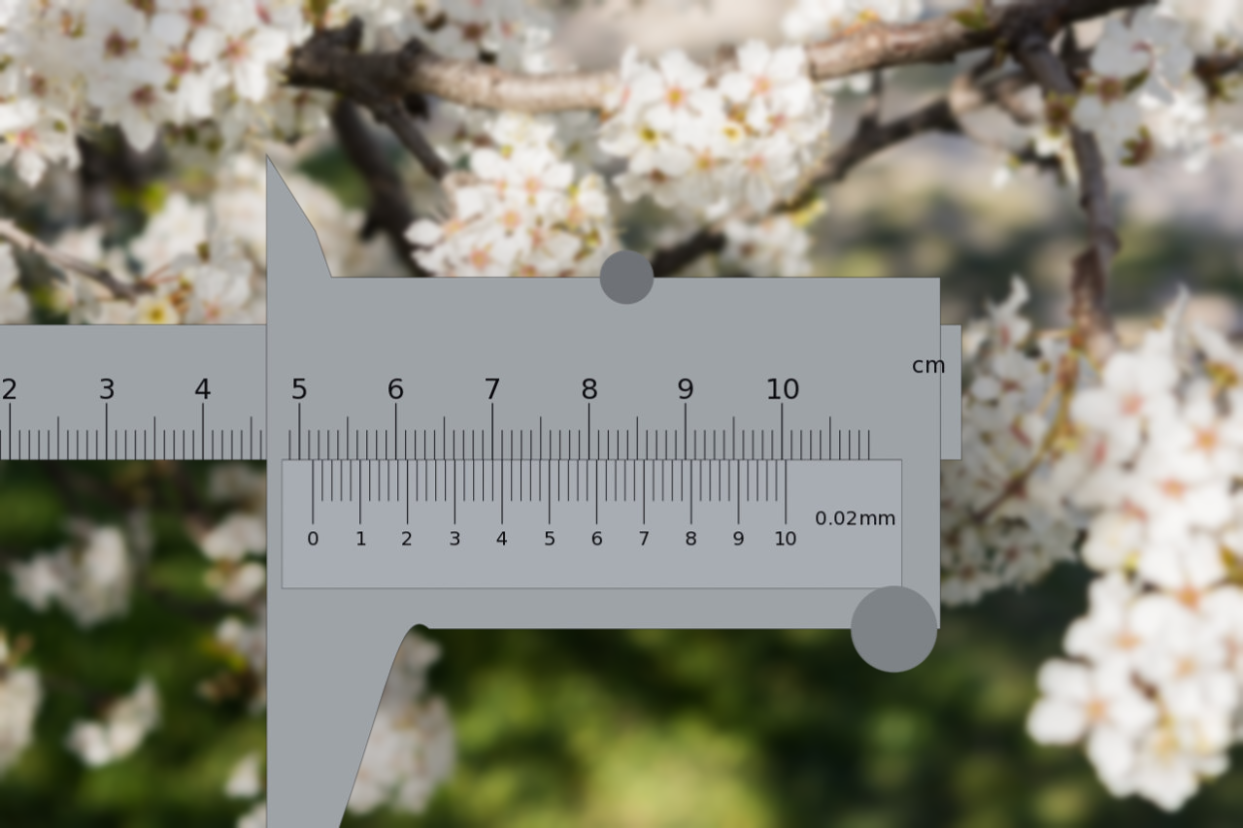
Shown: 51.4; mm
